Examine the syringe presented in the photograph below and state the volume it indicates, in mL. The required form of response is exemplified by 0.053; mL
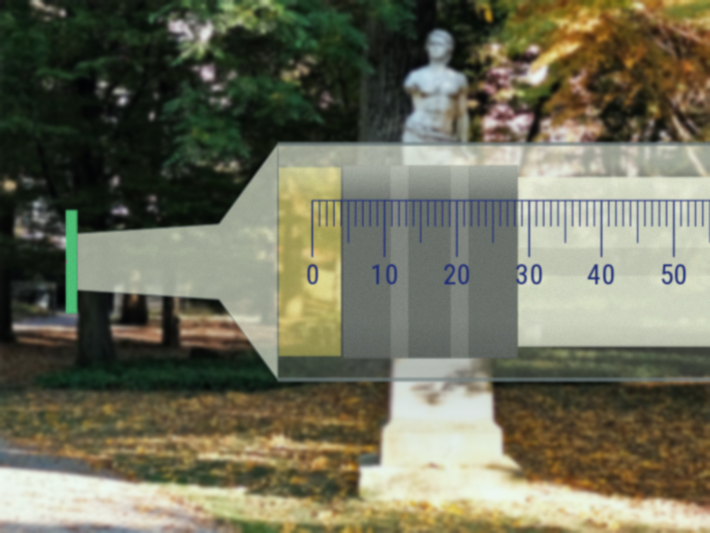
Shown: 4; mL
